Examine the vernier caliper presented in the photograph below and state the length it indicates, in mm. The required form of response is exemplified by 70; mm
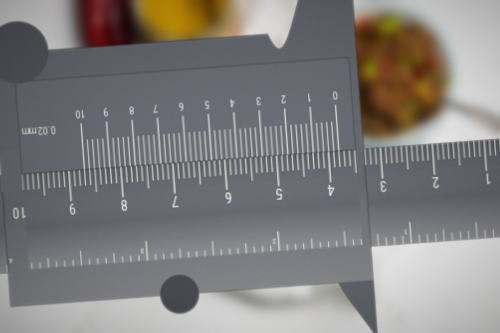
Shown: 38.0; mm
